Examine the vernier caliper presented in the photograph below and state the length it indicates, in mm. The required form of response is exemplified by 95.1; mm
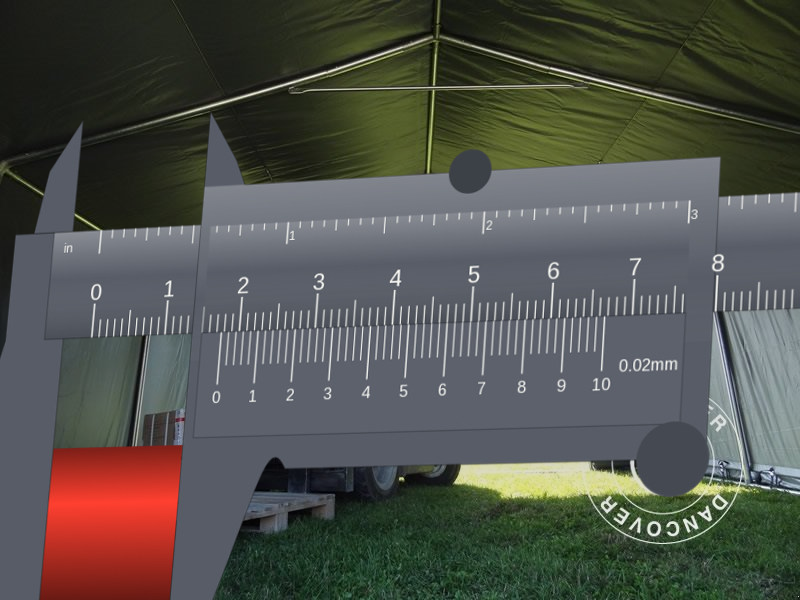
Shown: 17.6; mm
